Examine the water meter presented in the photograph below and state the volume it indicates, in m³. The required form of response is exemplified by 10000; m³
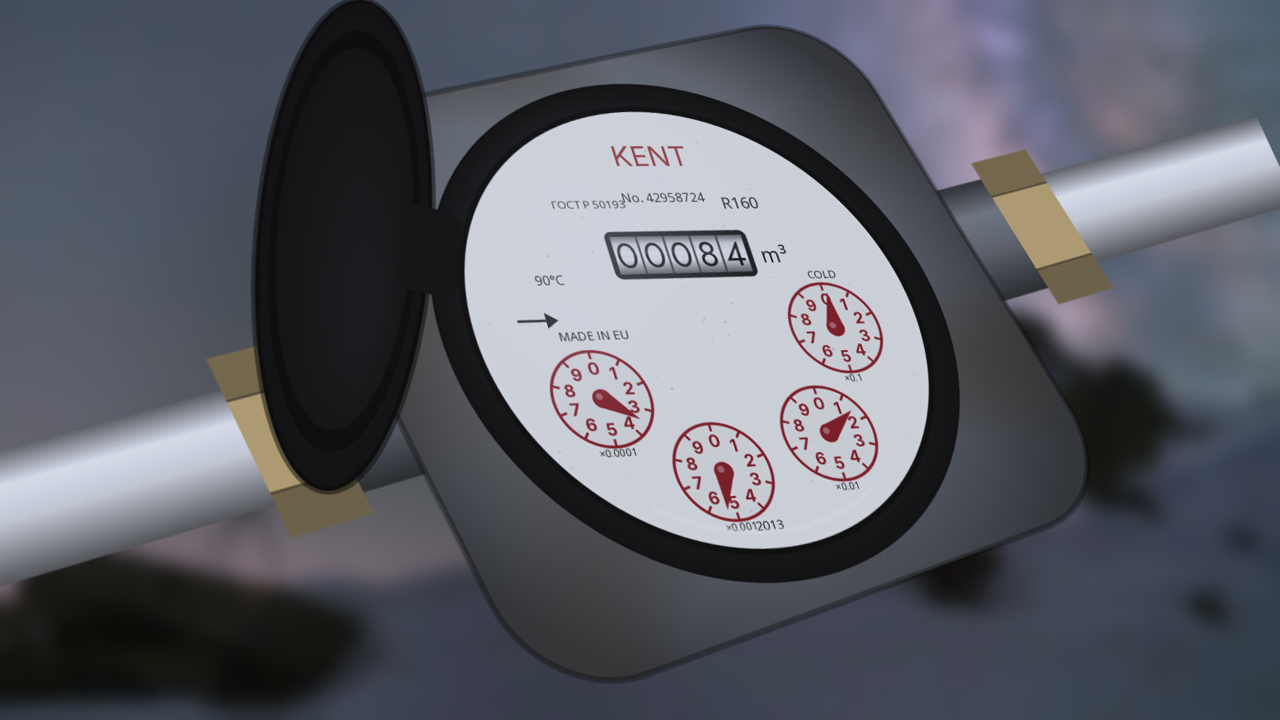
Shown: 84.0153; m³
